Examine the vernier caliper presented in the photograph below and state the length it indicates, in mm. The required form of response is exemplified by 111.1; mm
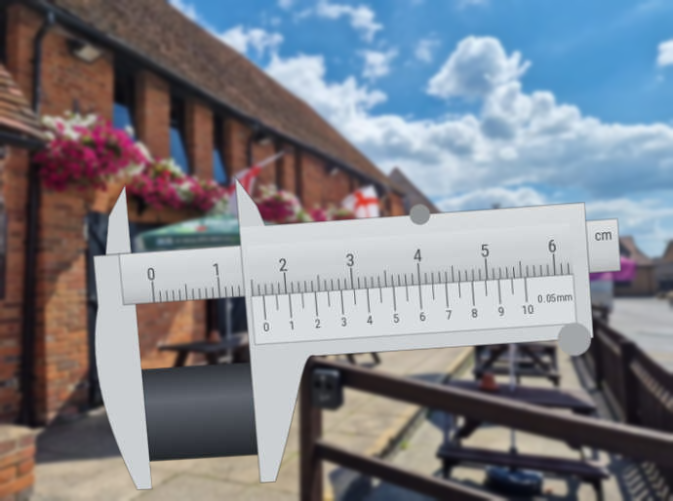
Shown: 16.6; mm
